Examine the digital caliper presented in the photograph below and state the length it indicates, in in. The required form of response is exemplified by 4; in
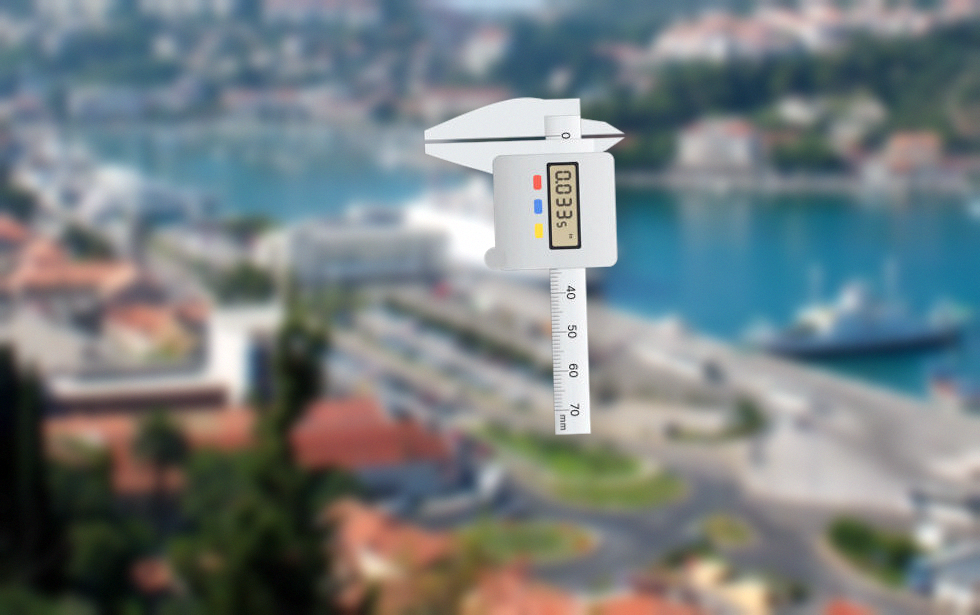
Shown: 0.0335; in
